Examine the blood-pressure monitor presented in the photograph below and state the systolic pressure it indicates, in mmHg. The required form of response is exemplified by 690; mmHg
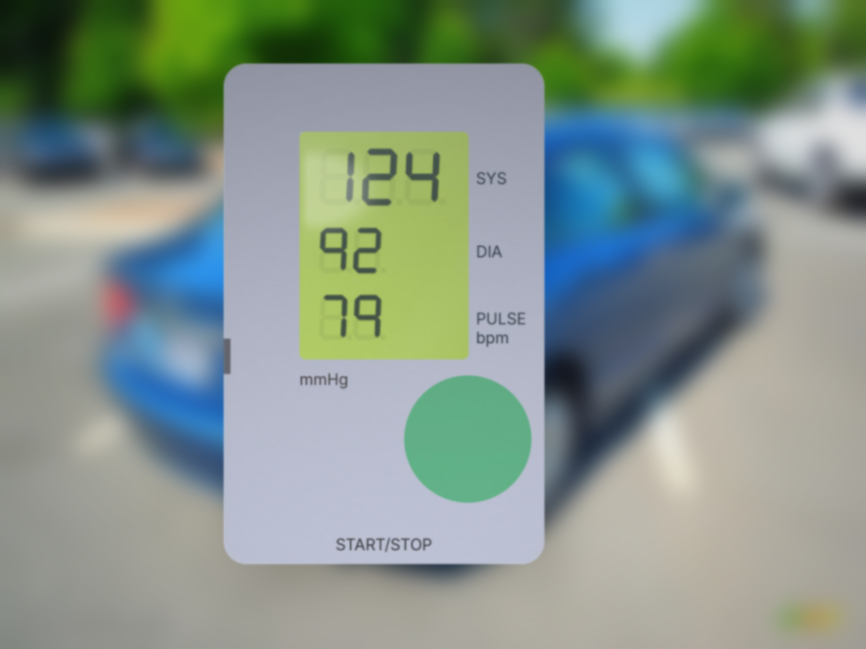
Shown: 124; mmHg
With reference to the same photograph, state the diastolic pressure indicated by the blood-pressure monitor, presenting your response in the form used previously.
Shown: 92; mmHg
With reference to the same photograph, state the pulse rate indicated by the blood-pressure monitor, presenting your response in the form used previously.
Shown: 79; bpm
